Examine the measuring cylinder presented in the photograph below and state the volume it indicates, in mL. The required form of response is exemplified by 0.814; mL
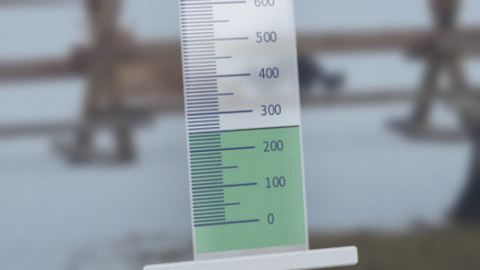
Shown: 250; mL
